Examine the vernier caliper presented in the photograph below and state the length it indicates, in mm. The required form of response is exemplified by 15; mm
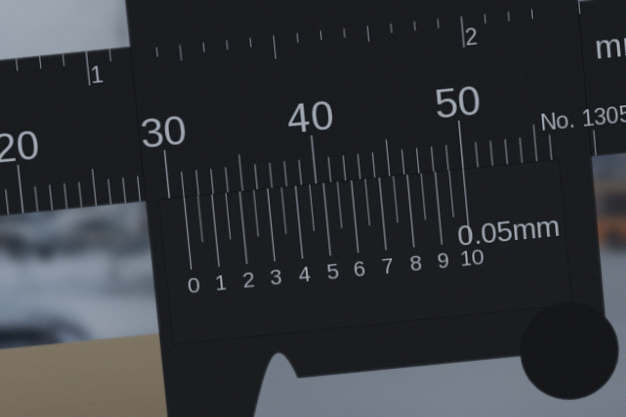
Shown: 31.0; mm
